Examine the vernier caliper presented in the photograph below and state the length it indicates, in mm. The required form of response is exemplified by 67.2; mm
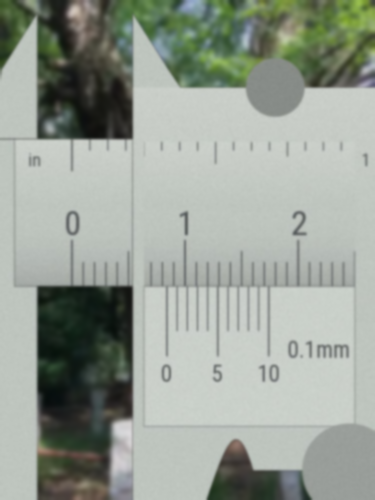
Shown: 8.4; mm
